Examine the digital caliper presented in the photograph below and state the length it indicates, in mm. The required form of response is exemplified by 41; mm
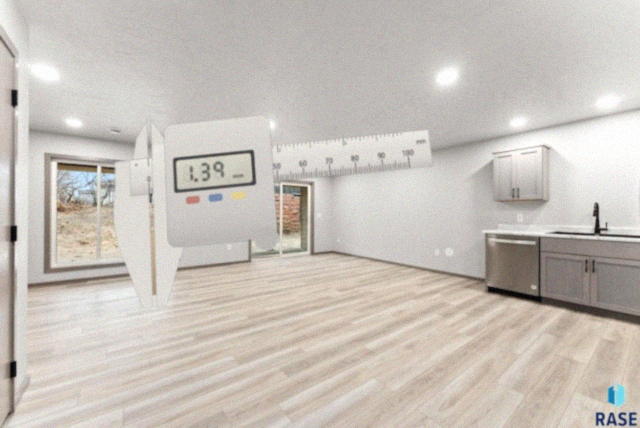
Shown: 1.39; mm
